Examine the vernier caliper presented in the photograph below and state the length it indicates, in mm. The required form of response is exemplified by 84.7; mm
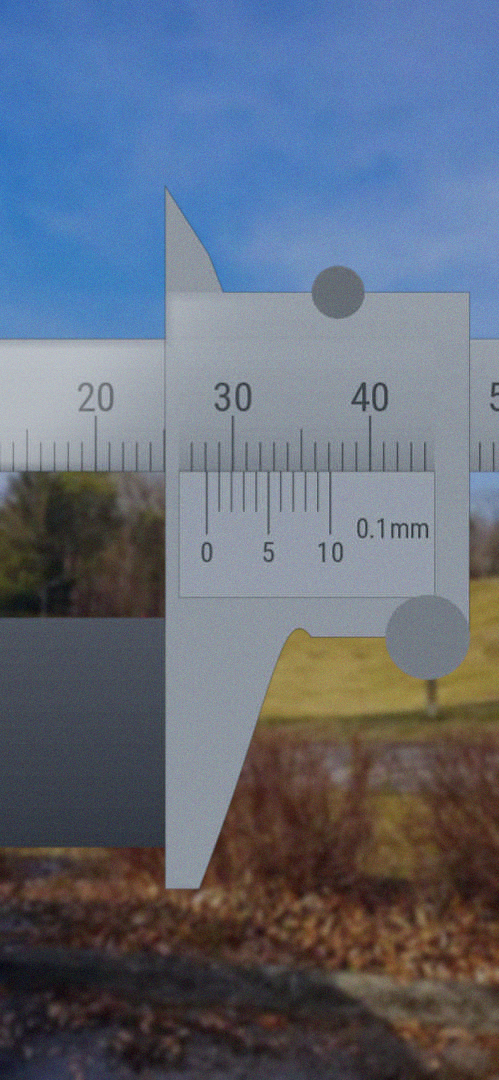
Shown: 28.1; mm
